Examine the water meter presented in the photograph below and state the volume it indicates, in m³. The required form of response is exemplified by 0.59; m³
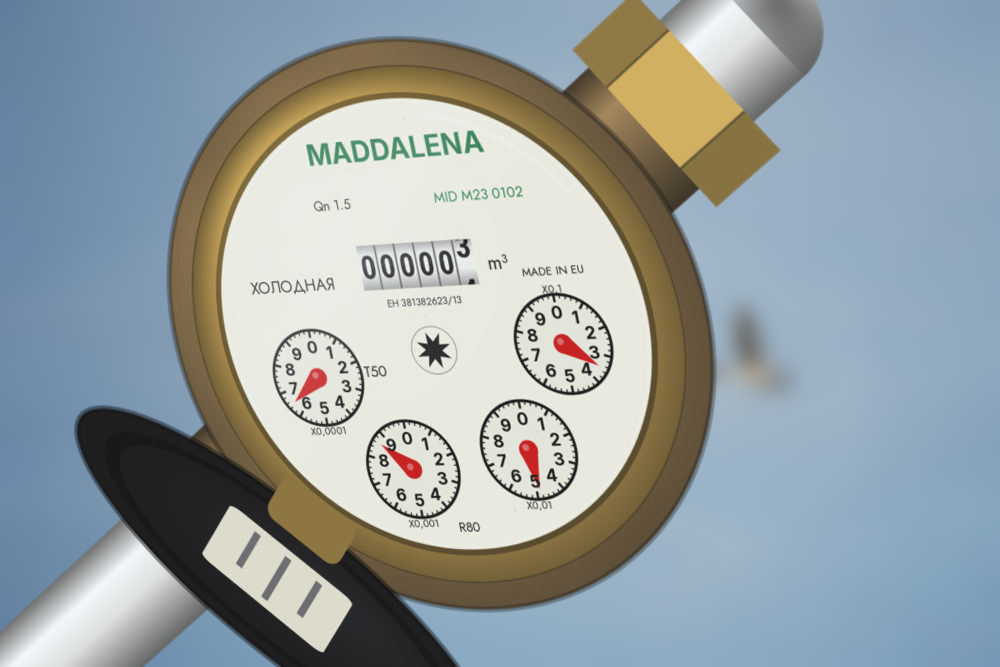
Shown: 3.3486; m³
